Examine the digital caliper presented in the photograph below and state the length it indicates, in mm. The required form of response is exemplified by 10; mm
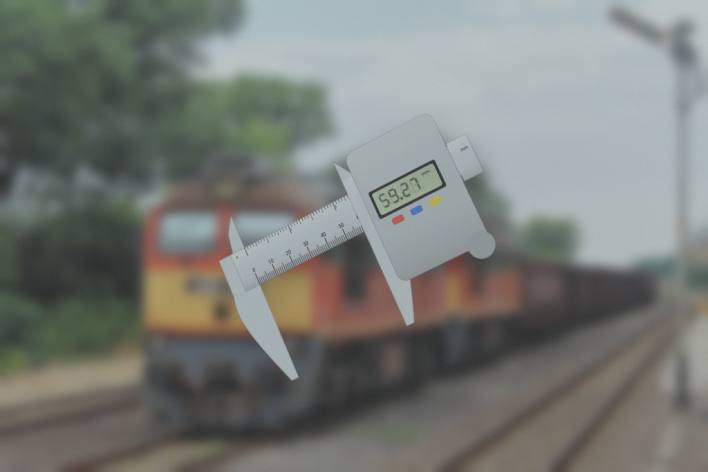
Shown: 59.27; mm
